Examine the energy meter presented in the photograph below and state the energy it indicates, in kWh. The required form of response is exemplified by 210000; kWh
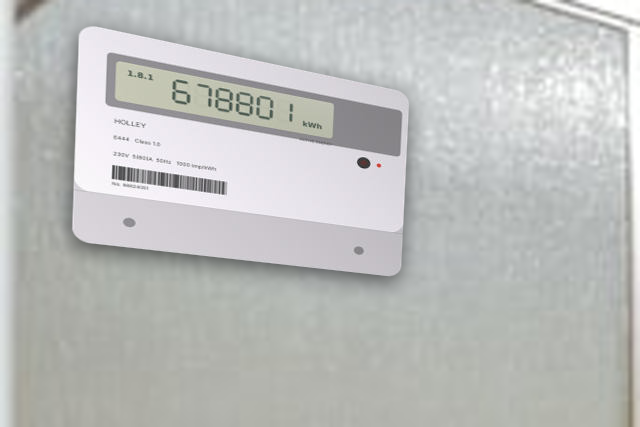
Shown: 678801; kWh
